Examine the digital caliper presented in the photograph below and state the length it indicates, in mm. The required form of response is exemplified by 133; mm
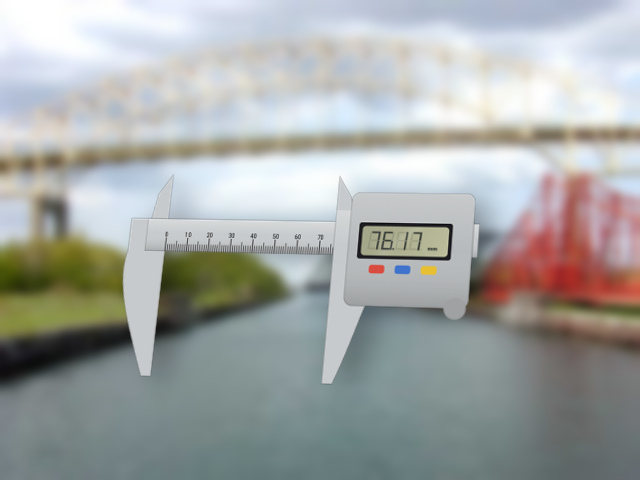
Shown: 76.17; mm
